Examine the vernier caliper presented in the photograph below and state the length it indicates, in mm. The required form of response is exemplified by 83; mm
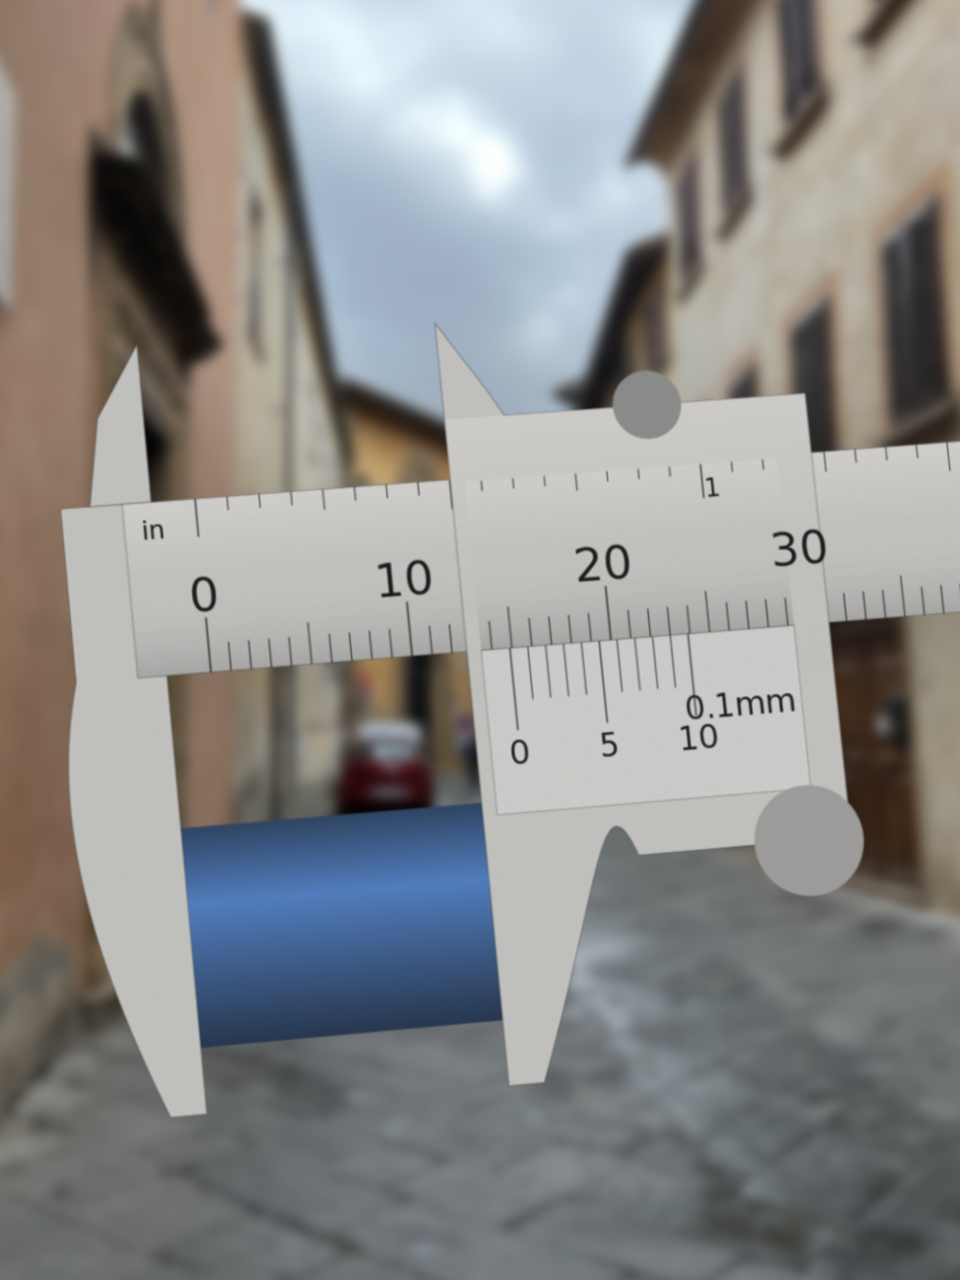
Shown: 14.9; mm
